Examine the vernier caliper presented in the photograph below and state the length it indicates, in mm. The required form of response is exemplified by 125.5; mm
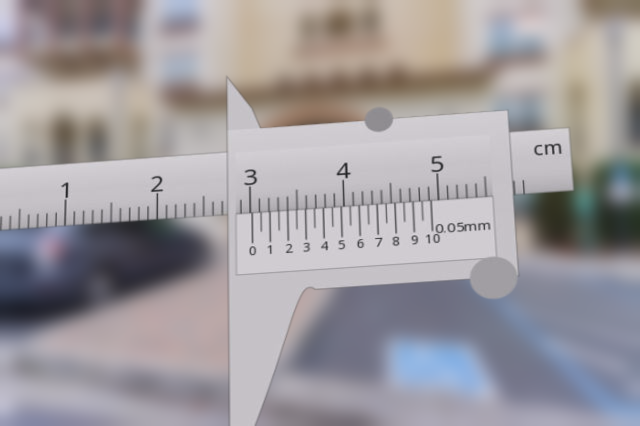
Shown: 30.2; mm
